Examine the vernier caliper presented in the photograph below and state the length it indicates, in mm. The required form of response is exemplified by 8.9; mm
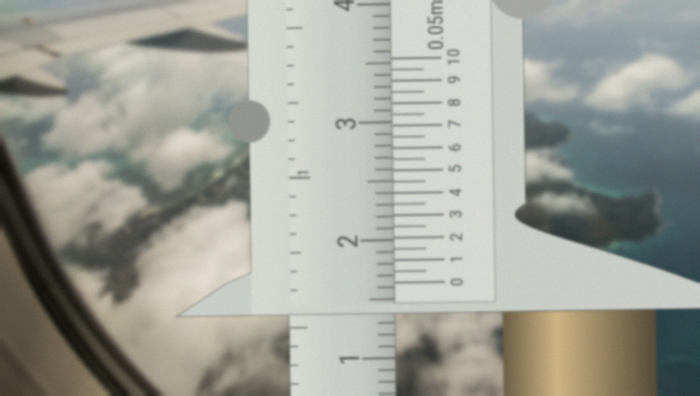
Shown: 16.4; mm
